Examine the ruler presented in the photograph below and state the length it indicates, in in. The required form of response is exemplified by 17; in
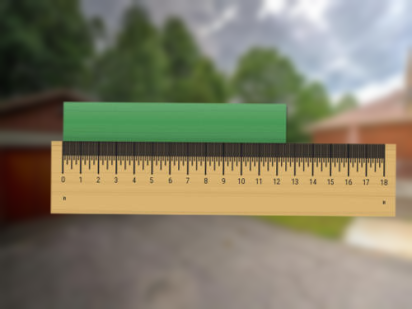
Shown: 12.5; in
